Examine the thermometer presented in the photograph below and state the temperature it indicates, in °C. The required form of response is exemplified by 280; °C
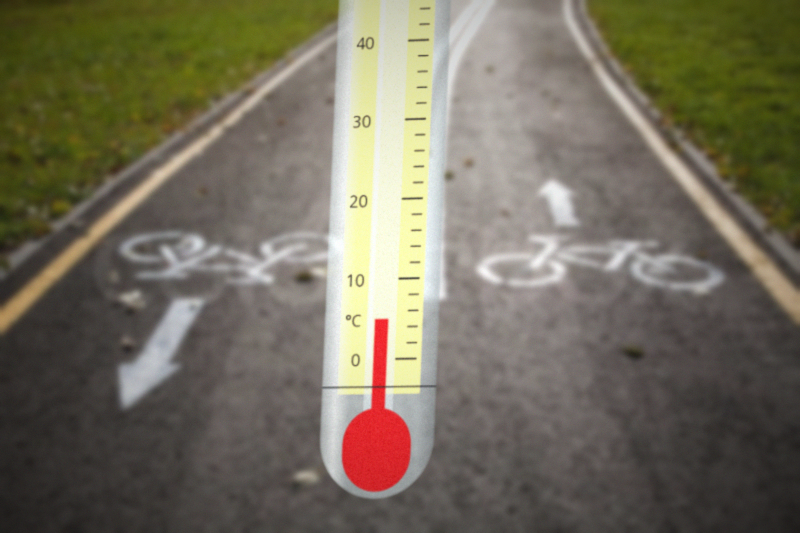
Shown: 5; °C
